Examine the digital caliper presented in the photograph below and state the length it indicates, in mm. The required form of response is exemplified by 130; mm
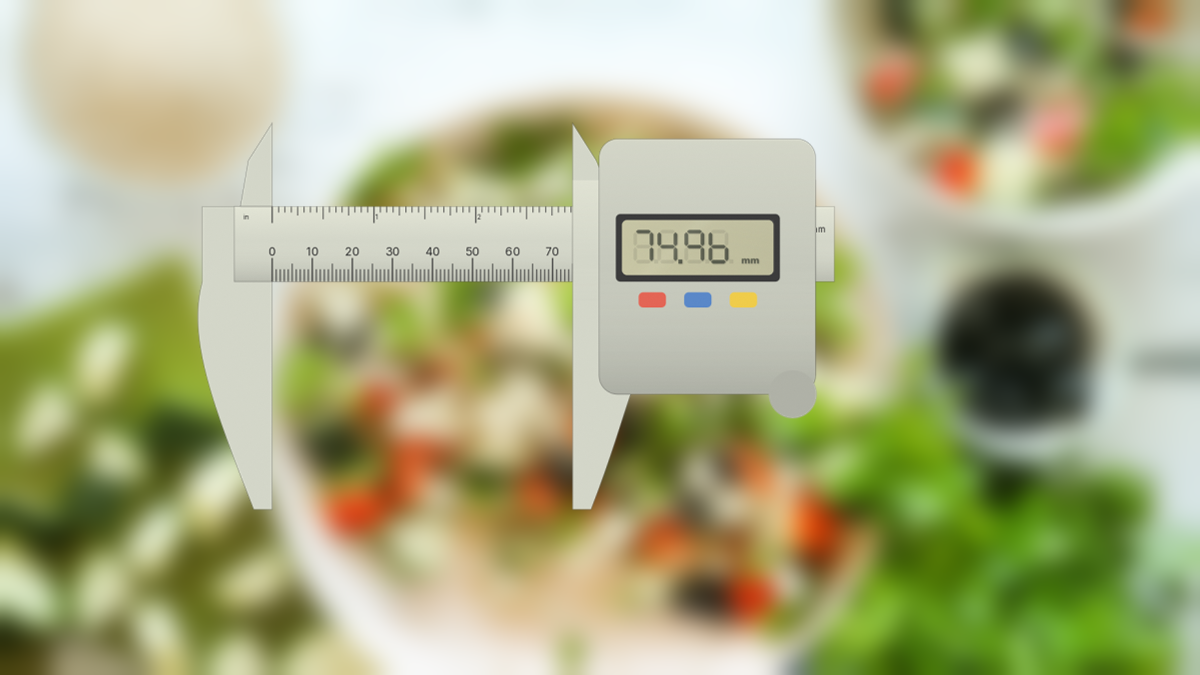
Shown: 74.96; mm
